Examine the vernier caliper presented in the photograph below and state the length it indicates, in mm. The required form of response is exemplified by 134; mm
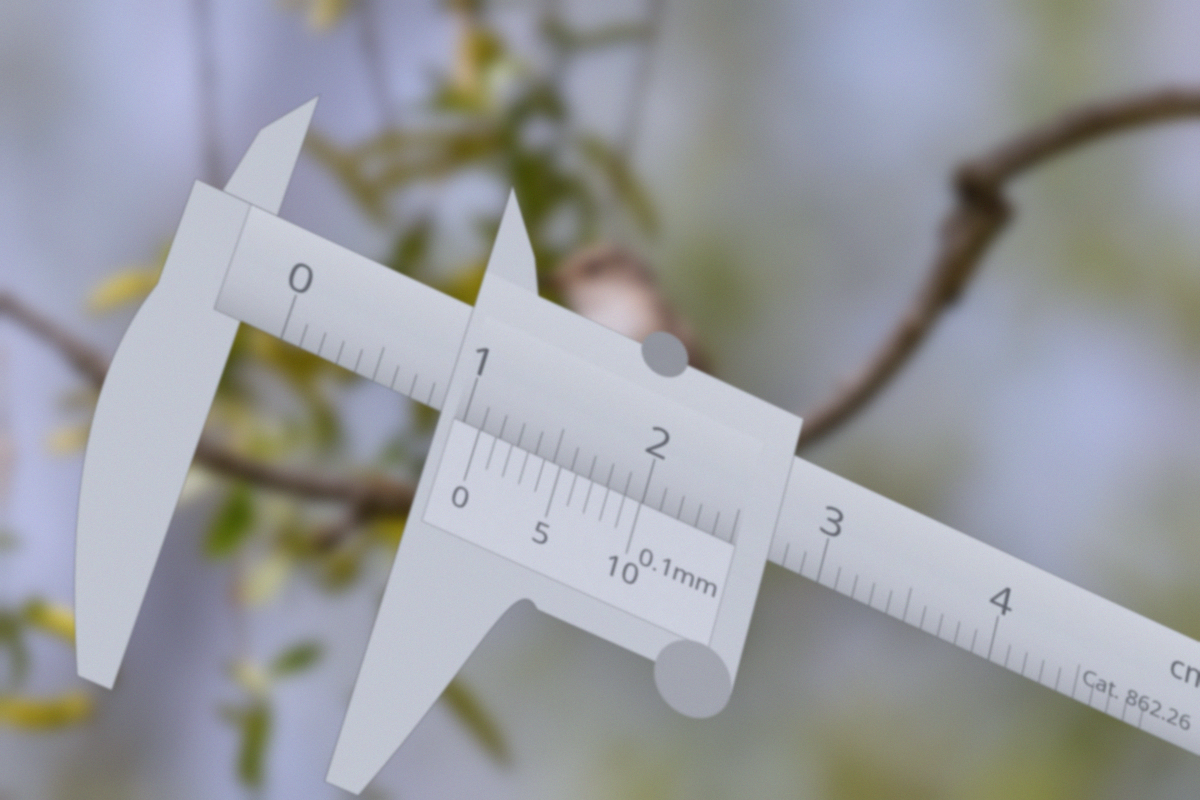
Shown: 10.9; mm
